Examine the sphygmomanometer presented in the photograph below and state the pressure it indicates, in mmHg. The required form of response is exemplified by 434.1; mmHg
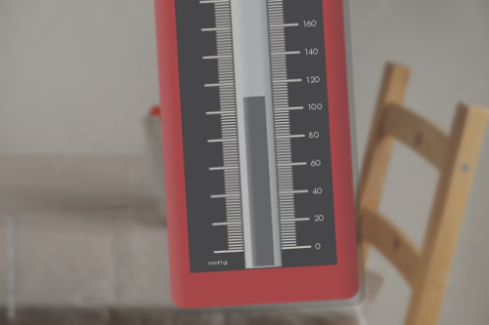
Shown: 110; mmHg
